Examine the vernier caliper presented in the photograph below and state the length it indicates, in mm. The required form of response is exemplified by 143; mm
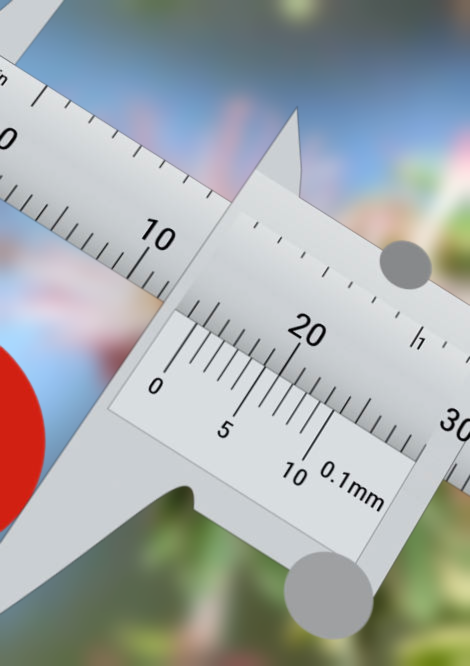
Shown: 14.6; mm
